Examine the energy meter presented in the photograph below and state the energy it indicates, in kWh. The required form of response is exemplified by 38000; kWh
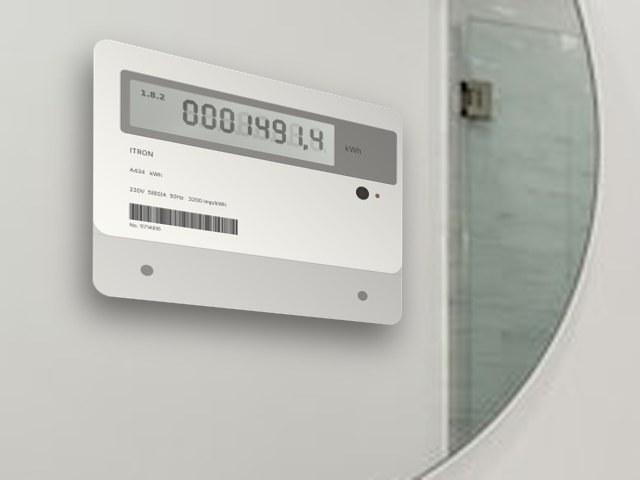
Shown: 1491.4; kWh
